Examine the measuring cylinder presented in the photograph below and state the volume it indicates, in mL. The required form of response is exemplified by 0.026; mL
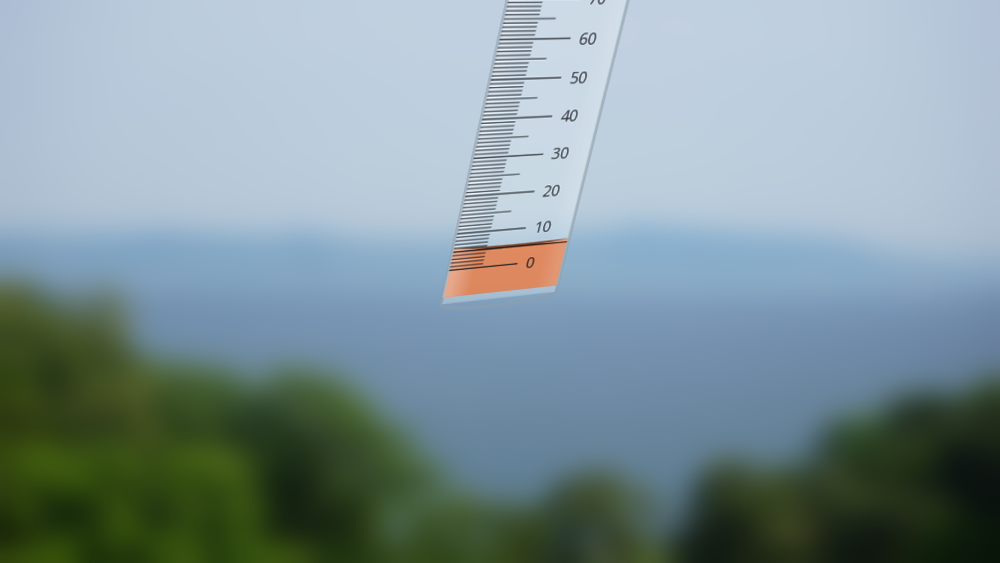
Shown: 5; mL
